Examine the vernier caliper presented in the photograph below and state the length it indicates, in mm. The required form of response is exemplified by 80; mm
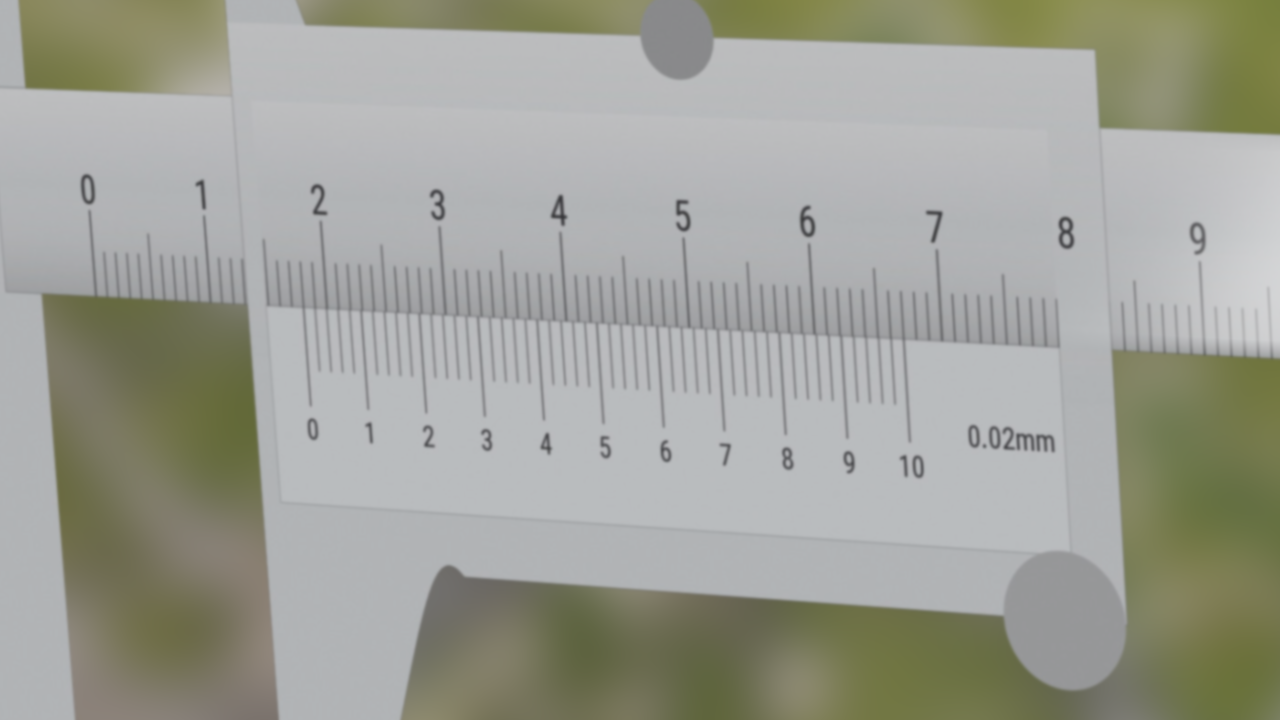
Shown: 18.0; mm
